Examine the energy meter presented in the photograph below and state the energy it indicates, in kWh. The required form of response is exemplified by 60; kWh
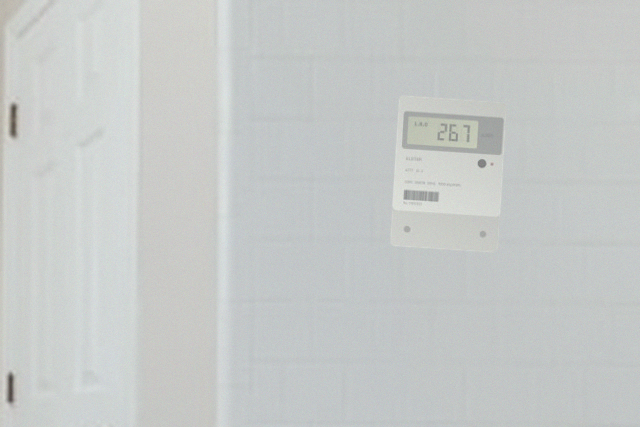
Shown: 267; kWh
